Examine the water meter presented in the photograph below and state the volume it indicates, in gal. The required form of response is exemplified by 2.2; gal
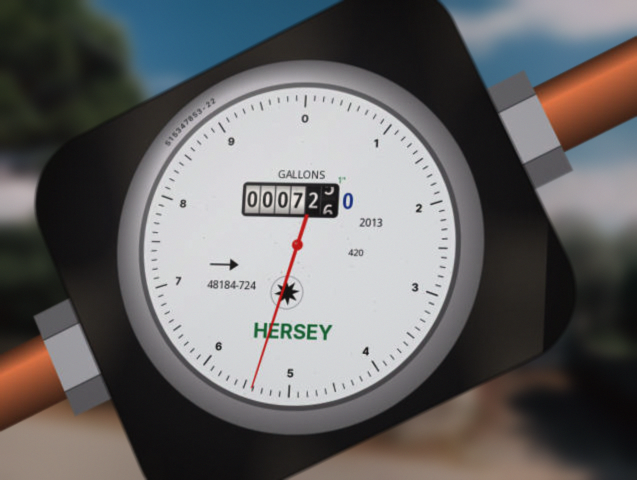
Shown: 7255.4; gal
